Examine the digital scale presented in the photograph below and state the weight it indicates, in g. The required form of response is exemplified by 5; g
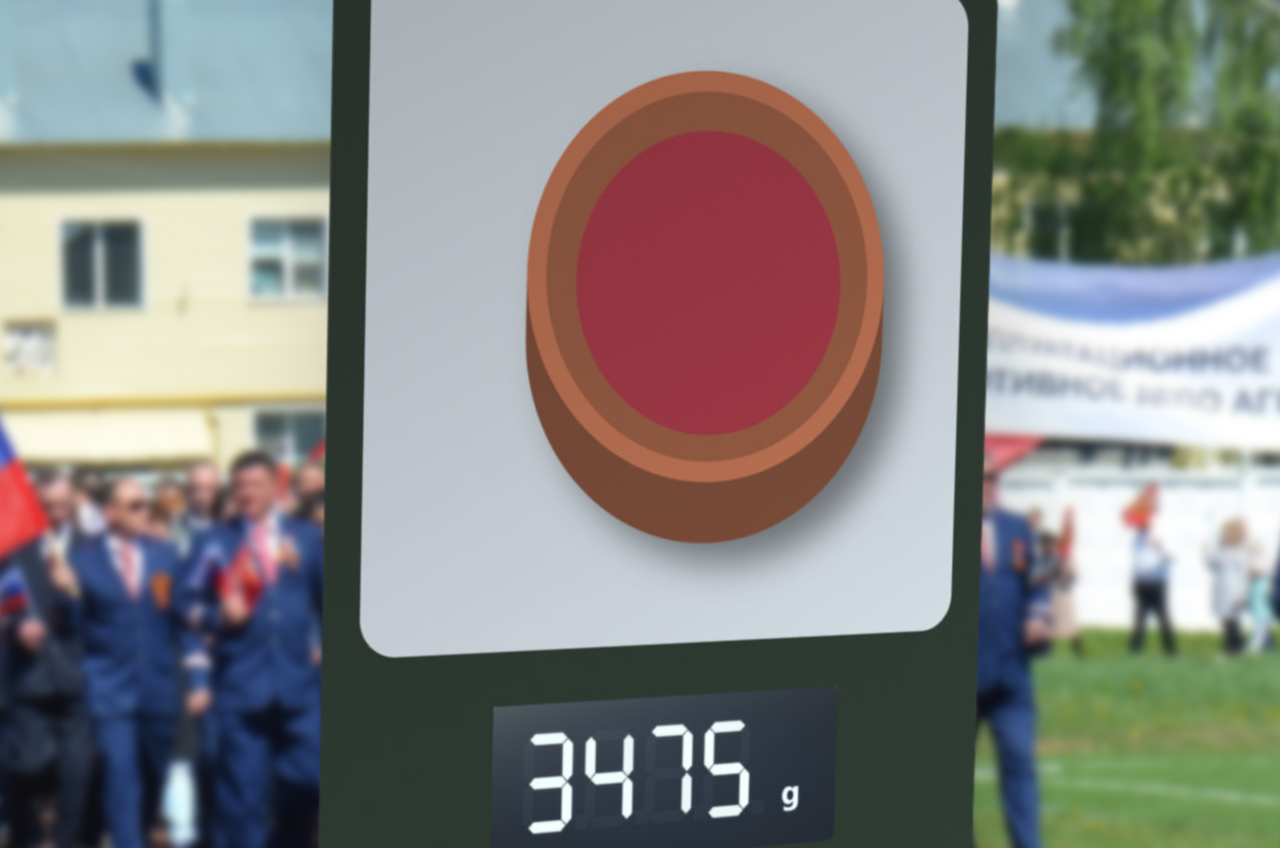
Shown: 3475; g
